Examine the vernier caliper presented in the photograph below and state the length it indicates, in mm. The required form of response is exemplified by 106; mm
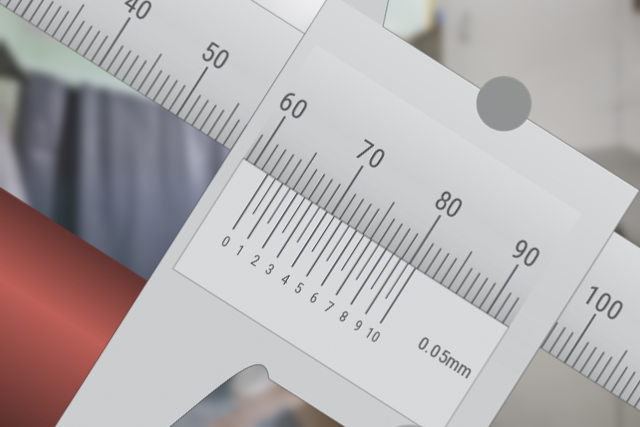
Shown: 61.8; mm
